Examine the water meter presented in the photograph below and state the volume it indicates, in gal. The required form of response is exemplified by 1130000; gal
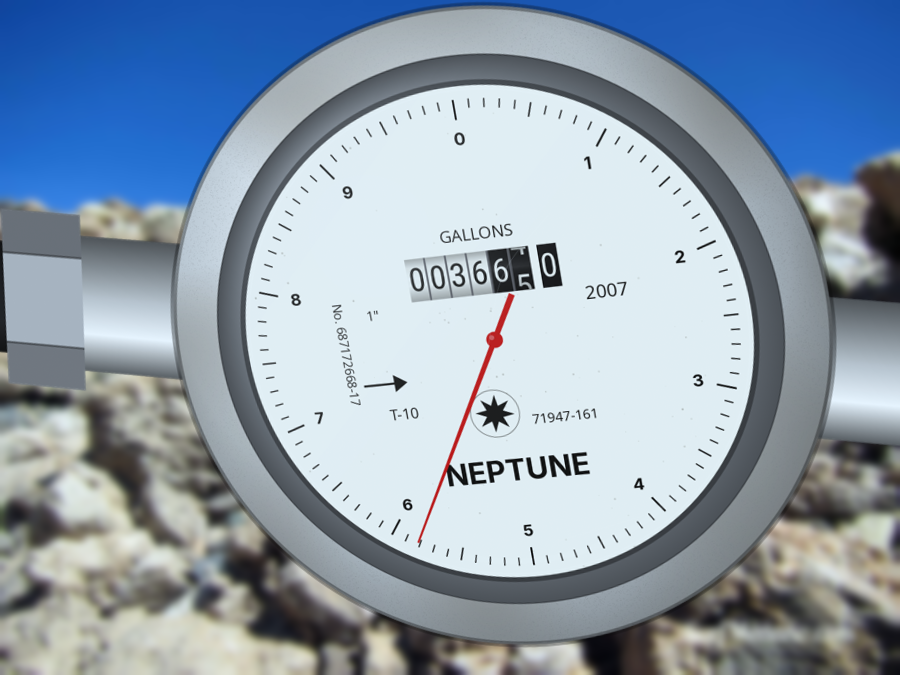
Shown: 36645.8; gal
